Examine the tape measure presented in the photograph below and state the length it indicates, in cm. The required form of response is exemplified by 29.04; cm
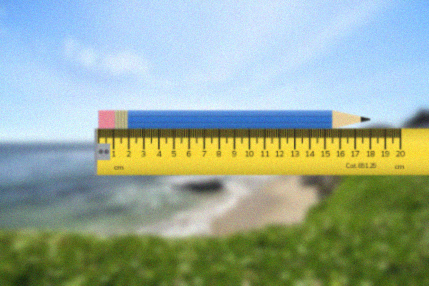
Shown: 18; cm
